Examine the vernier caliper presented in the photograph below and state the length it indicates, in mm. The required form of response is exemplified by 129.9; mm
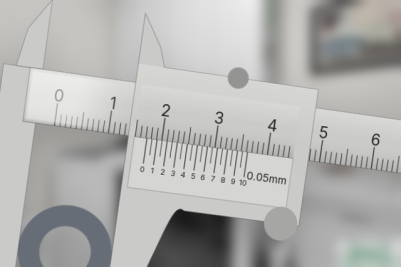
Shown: 17.2; mm
